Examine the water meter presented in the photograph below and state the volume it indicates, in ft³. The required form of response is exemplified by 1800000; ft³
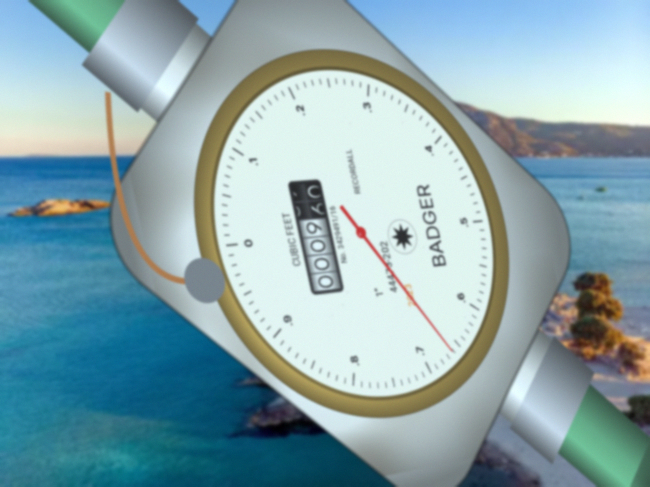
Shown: 959.66; ft³
